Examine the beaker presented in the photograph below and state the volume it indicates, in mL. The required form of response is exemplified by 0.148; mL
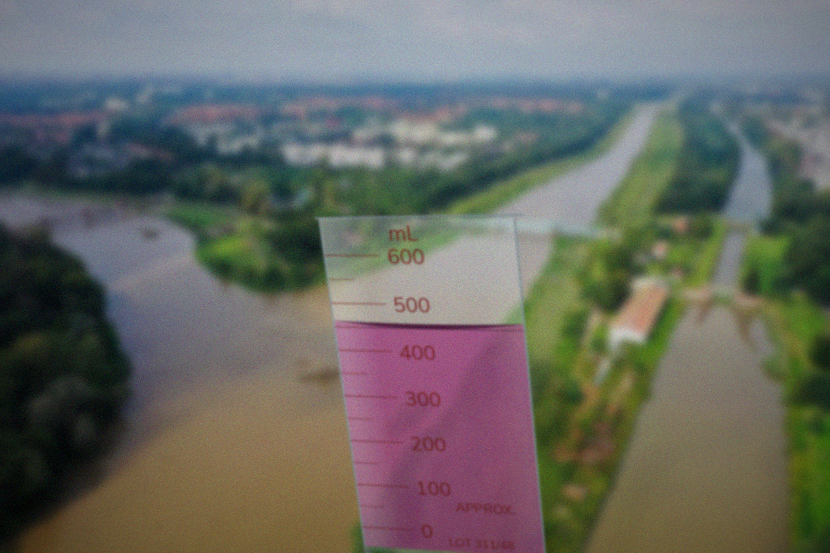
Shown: 450; mL
